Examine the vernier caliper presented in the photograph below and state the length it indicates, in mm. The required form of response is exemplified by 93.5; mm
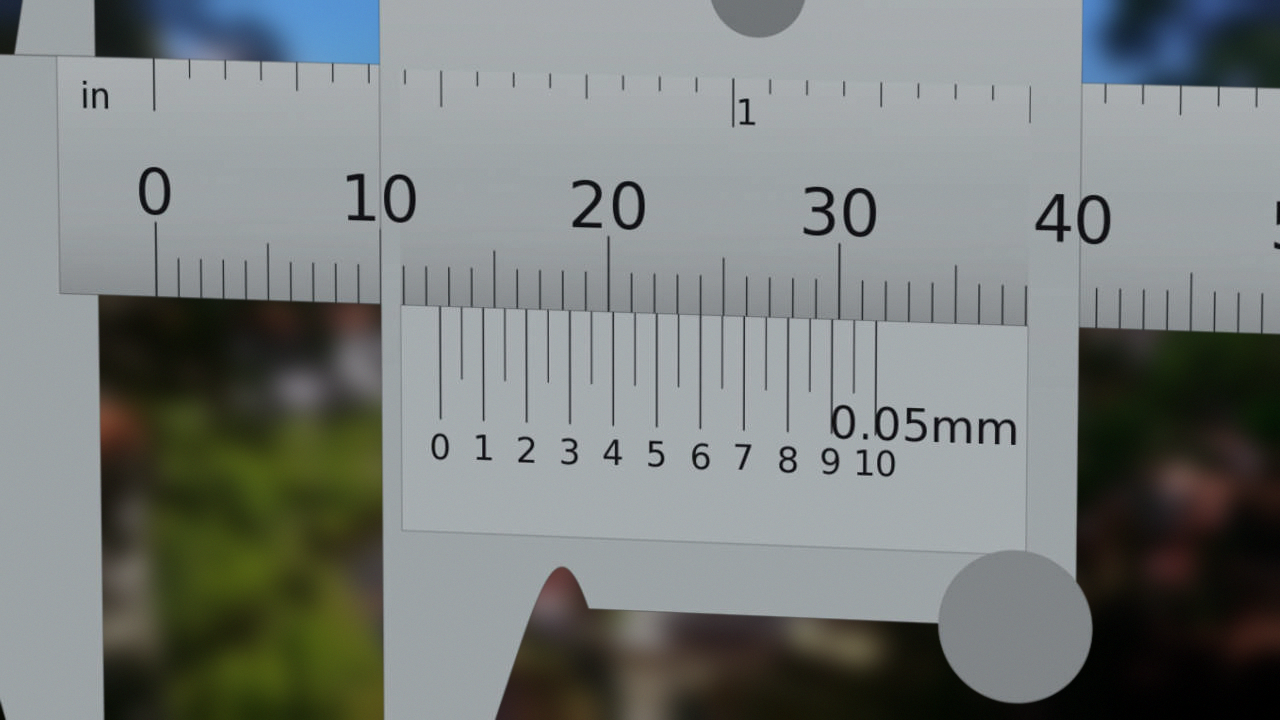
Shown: 12.6; mm
